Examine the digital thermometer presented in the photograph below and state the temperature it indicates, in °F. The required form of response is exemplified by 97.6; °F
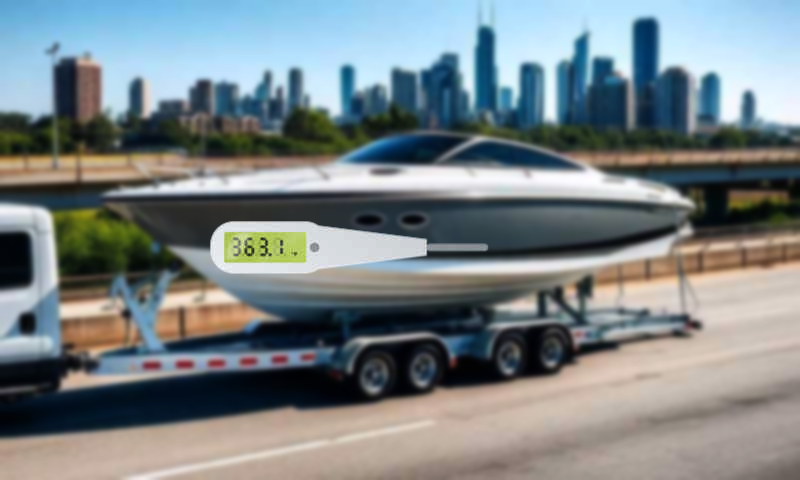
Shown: 363.1; °F
